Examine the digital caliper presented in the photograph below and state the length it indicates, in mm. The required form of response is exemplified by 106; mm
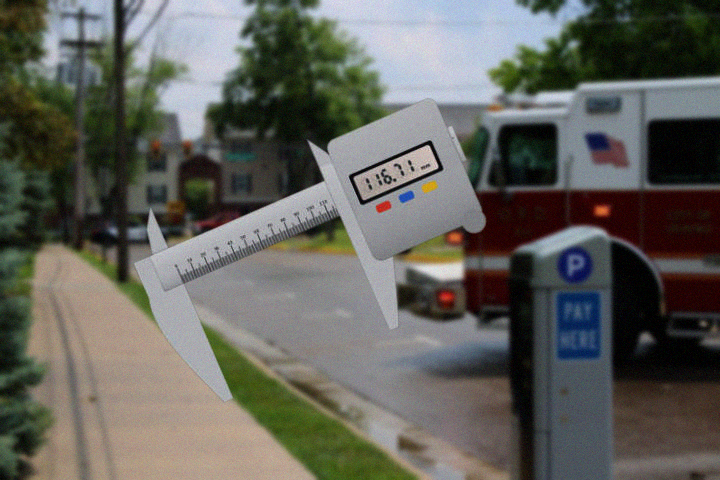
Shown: 116.71; mm
